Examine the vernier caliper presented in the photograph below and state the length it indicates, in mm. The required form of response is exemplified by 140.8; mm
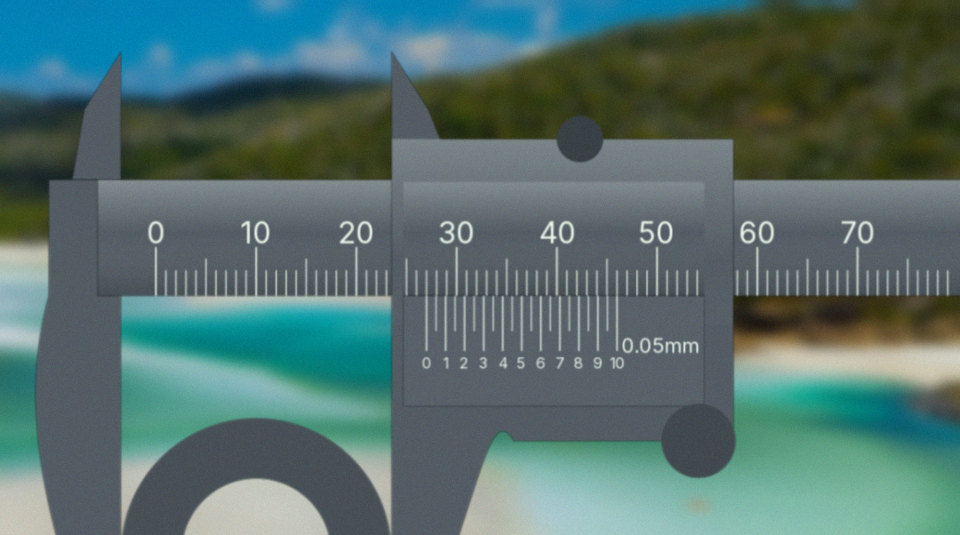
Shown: 27.0; mm
